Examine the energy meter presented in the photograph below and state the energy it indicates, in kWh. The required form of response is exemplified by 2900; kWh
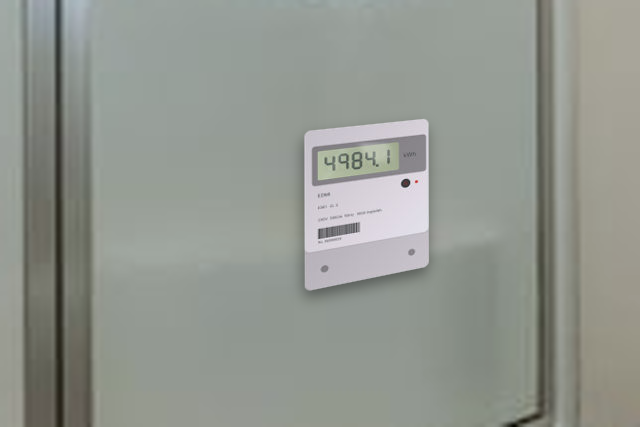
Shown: 4984.1; kWh
